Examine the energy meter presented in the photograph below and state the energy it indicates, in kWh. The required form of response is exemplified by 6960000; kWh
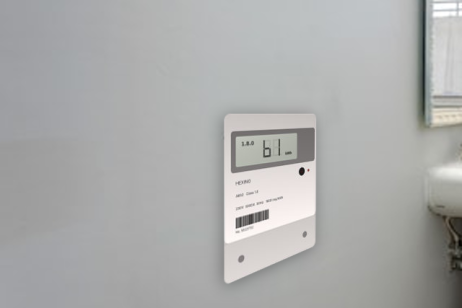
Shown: 61; kWh
